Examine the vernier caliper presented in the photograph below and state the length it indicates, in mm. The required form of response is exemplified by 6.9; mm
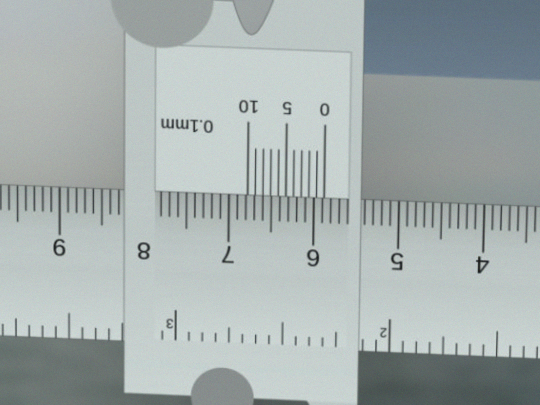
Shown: 58.8; mm
